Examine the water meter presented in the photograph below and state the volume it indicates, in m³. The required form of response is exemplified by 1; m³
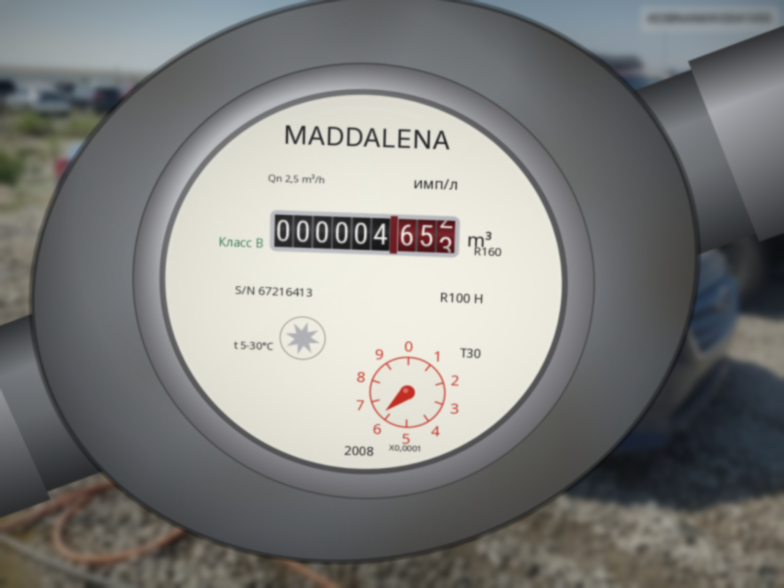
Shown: 4.6526; m³
